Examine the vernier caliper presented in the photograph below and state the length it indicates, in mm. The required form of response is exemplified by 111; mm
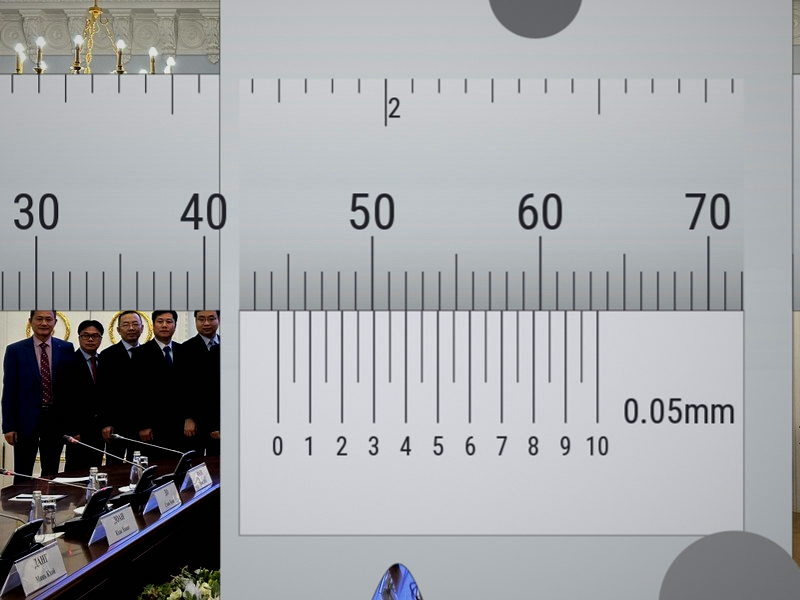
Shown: 44.4; mm
